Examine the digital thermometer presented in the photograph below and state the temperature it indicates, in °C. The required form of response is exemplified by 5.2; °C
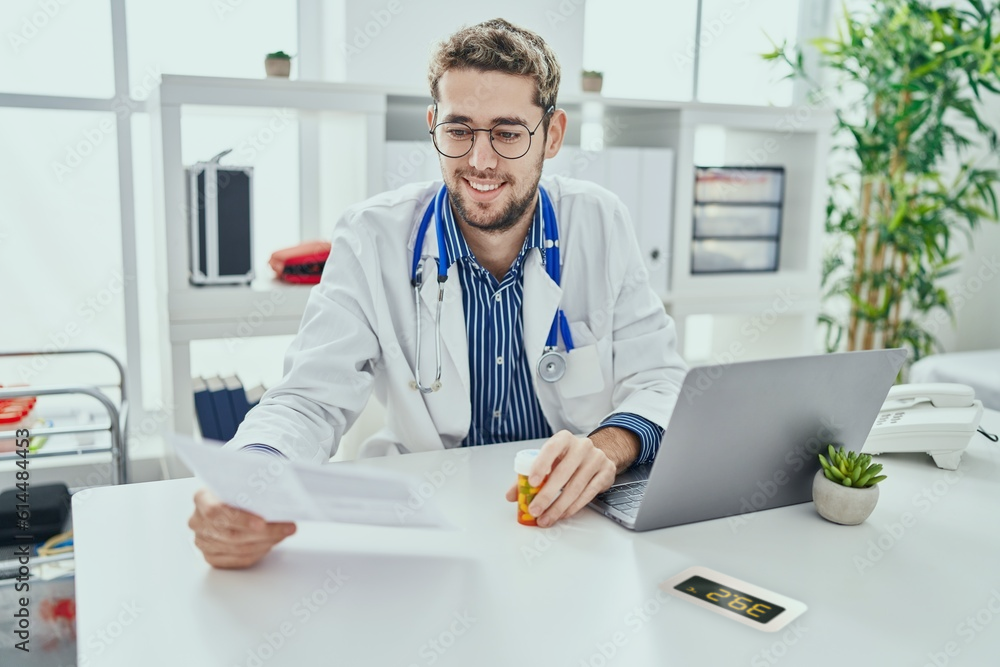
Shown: 39.2; °C
